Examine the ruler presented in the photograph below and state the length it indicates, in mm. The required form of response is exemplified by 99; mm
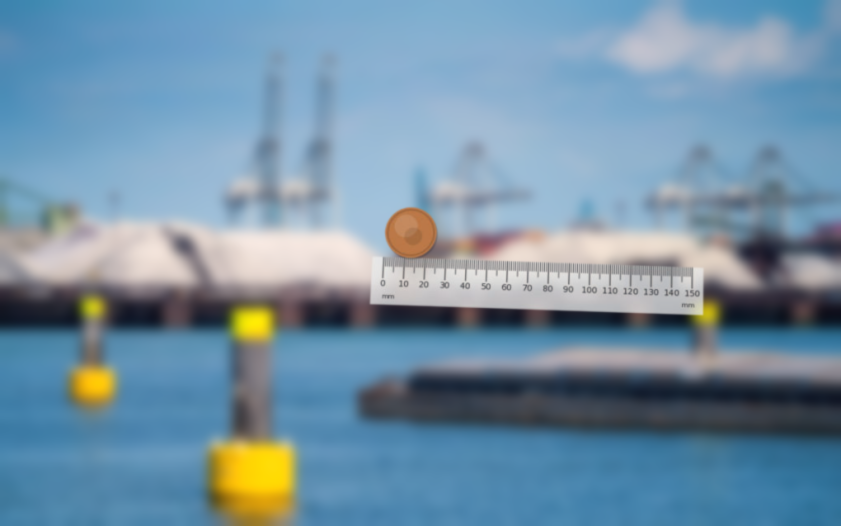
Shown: 25; mm
